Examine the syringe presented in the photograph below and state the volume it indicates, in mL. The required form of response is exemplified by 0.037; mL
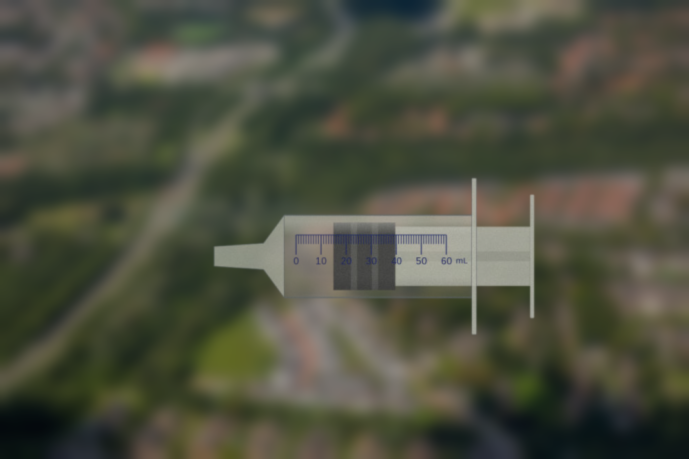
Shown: 15; mL
